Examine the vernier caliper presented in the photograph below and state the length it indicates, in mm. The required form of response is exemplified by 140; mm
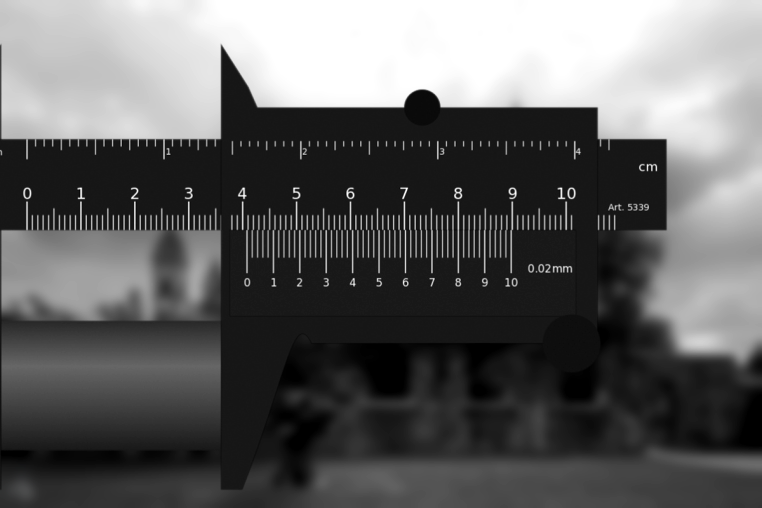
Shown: 40.8; mm
